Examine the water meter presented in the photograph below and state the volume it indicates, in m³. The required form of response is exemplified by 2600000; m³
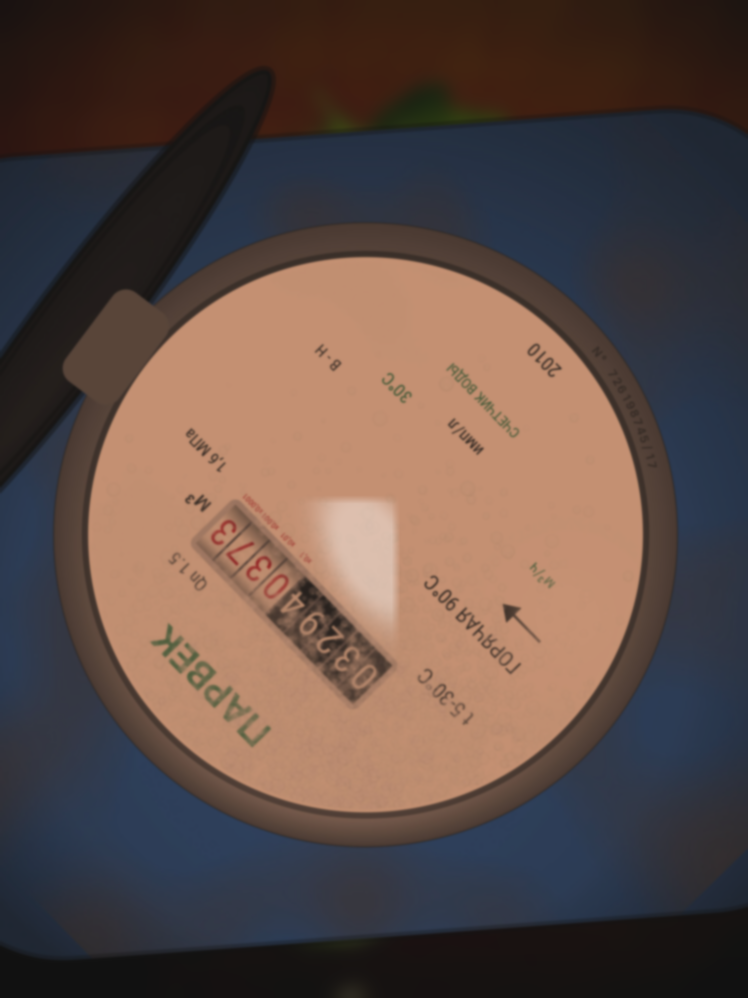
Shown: 3294.0373; m³
